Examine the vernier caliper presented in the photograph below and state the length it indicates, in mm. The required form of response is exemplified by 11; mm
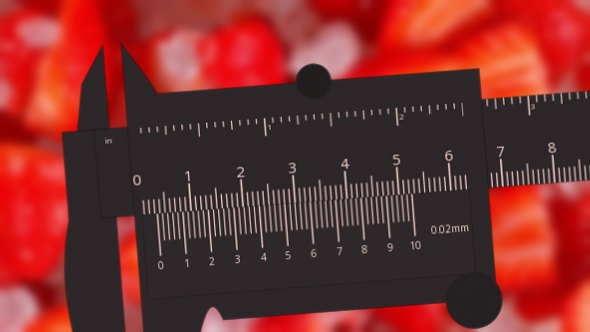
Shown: 3.5; mm
